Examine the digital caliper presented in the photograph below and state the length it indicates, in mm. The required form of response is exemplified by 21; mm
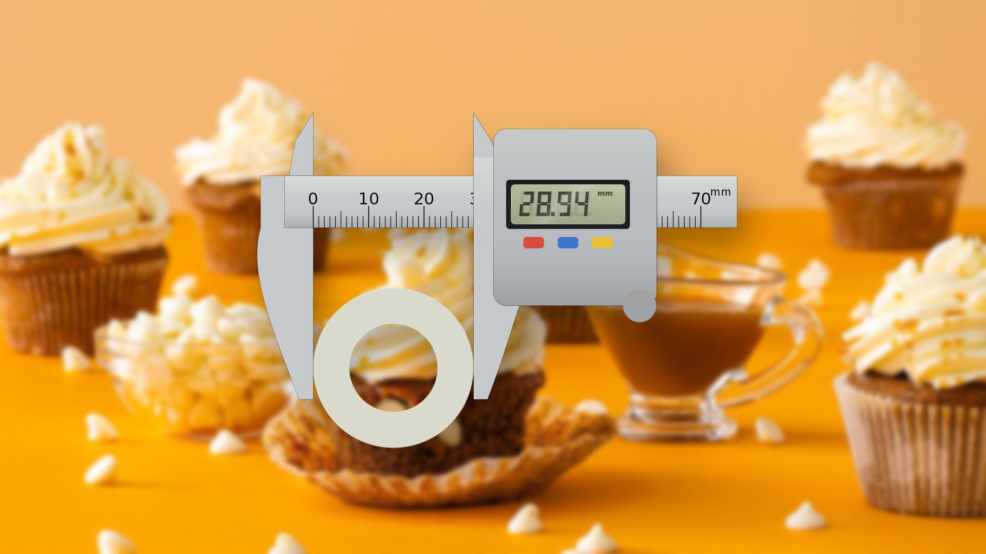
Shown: 28.94; mm
